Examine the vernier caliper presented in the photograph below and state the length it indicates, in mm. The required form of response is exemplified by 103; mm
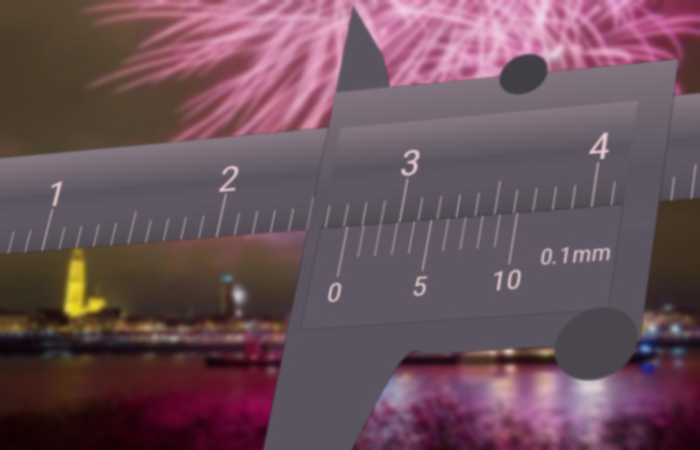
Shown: 27.2; mm
